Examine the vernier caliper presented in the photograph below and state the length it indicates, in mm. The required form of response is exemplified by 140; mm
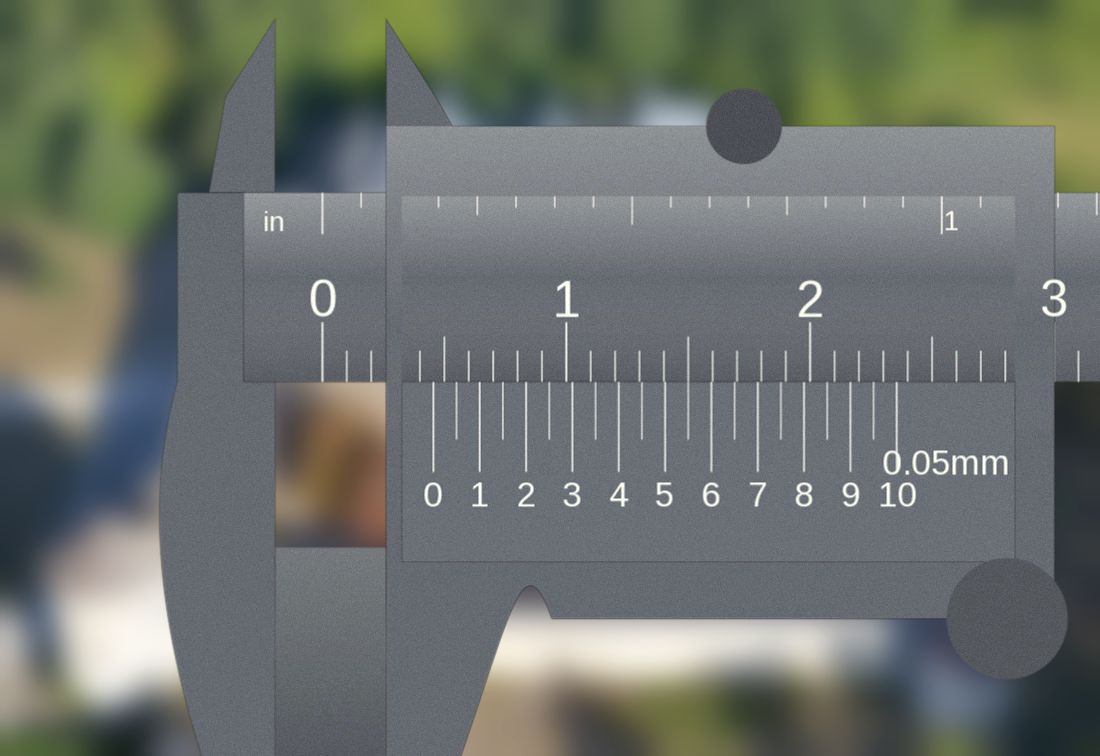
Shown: 4.55; mm
